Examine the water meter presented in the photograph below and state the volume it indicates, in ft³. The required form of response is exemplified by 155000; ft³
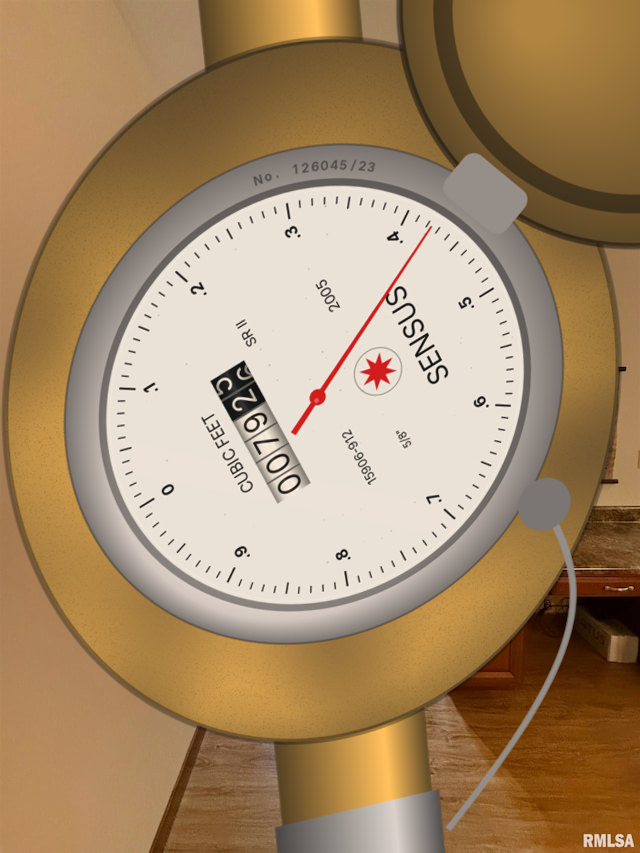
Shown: 7925.42; ft³
